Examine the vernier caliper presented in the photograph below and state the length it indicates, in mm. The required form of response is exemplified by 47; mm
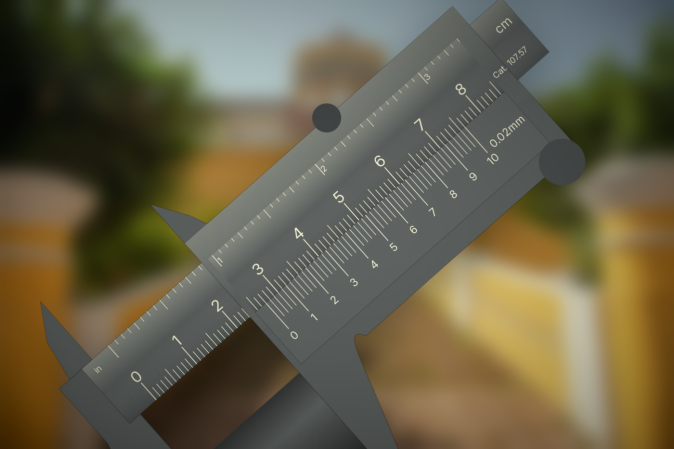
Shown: 27.0; mm
